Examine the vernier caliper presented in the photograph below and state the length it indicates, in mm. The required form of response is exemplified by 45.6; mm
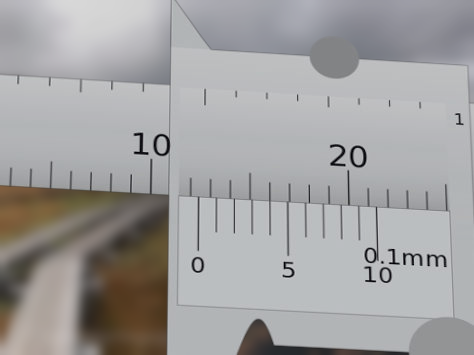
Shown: 12.4; mm
